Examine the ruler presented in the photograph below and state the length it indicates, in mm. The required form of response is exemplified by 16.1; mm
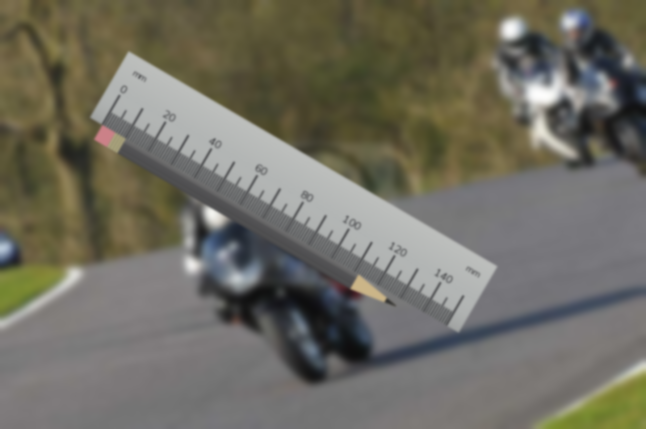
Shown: 130; mm
